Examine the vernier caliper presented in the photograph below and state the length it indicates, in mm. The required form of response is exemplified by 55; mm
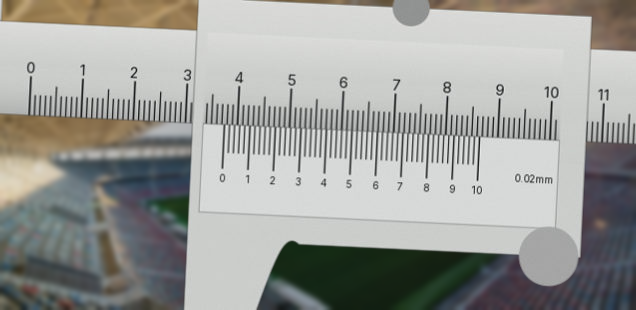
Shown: 37.5; mm
